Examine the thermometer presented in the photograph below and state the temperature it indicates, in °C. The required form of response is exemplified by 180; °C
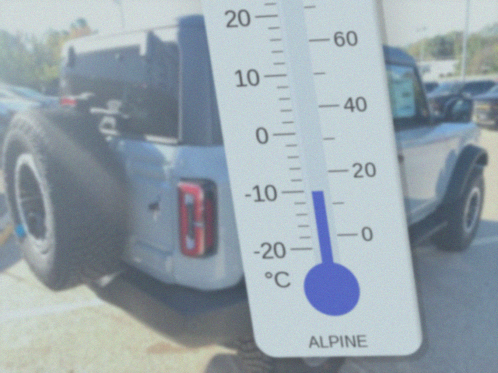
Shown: -10; °C
